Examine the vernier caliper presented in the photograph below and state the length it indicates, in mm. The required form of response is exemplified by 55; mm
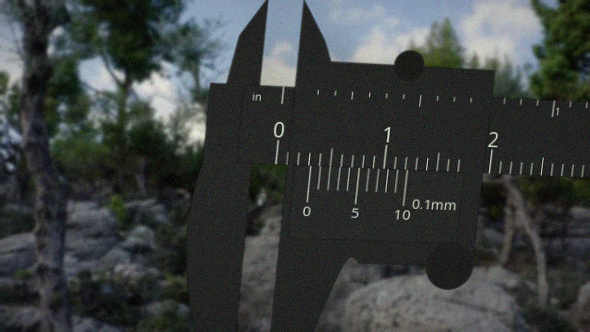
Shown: 3.2; mm
